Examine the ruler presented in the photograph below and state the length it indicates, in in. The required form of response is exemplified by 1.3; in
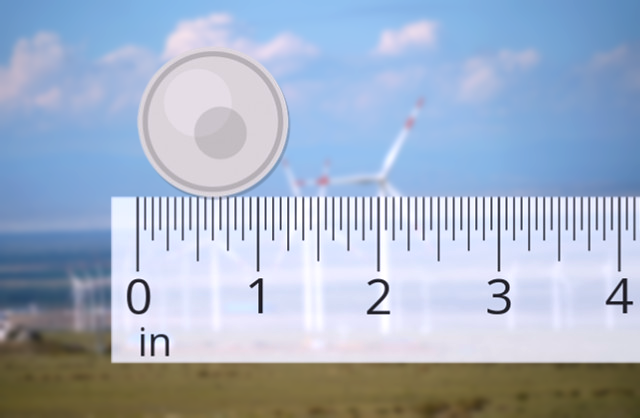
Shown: 1.25; in
